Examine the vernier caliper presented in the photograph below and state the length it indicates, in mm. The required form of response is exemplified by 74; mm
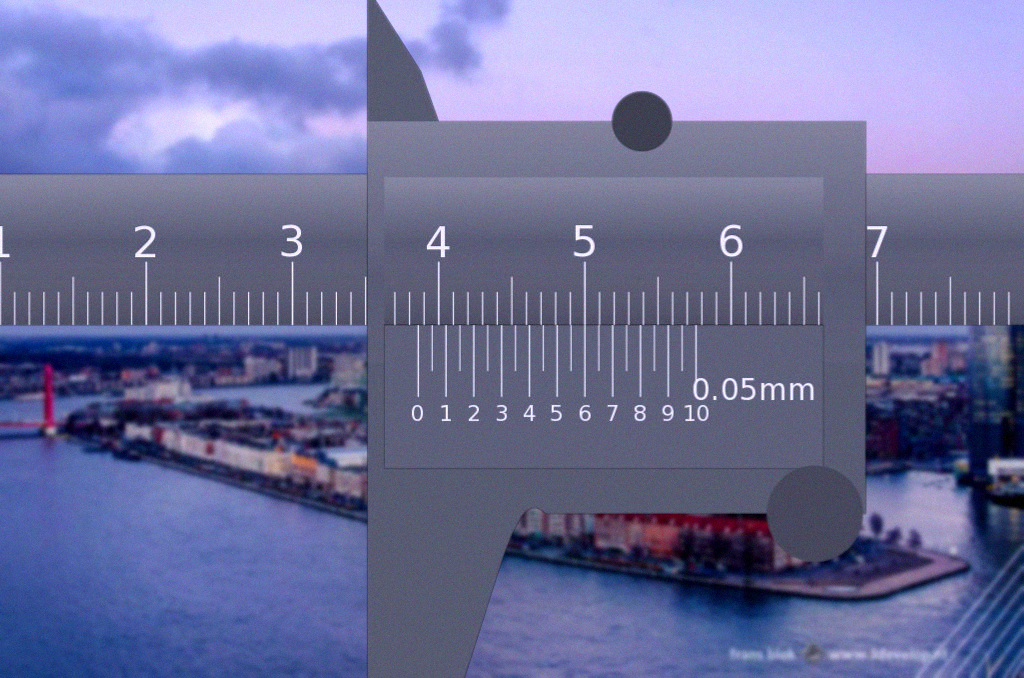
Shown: 38.6; mm
